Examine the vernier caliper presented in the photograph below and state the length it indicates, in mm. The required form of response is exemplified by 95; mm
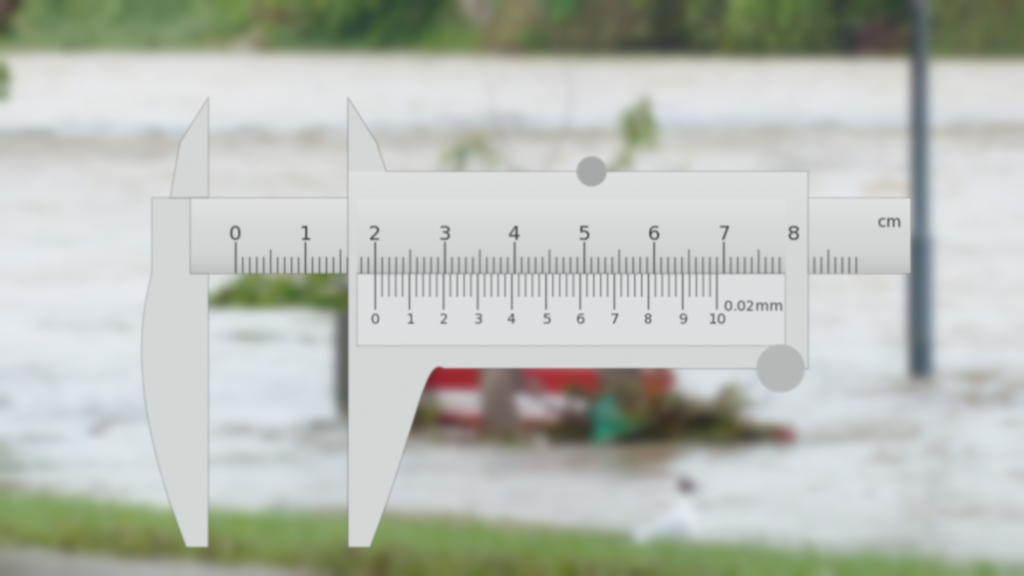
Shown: 20.0; mm
